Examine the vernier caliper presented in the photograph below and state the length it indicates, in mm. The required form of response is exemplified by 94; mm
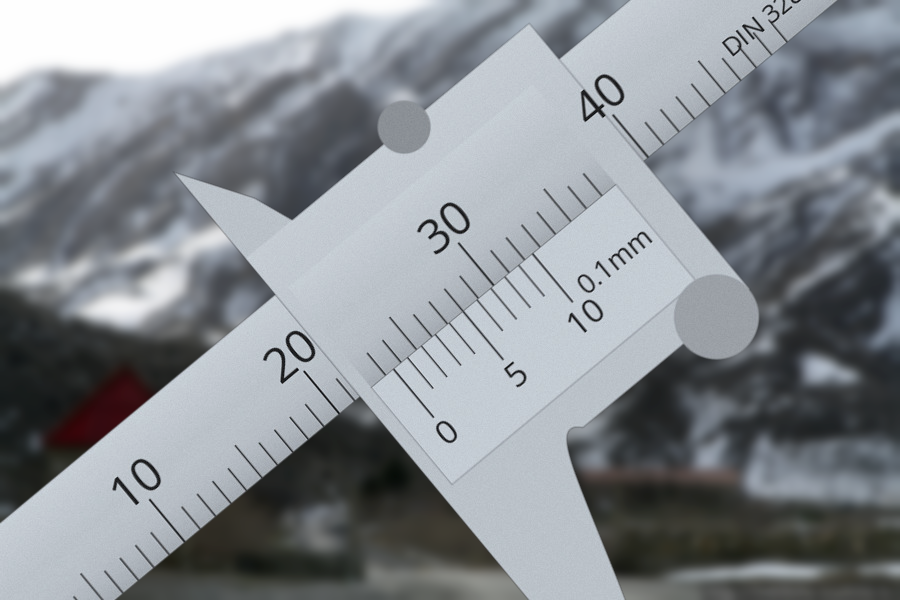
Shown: 23.5; mm
